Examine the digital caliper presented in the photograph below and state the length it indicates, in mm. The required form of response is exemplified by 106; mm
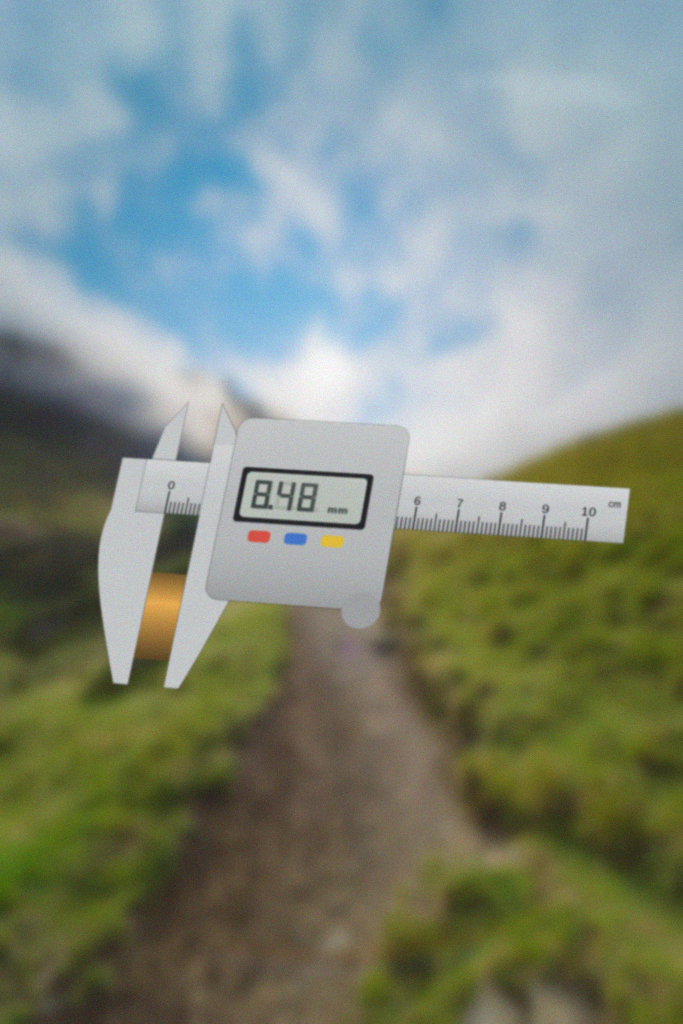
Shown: 8.48; mm
